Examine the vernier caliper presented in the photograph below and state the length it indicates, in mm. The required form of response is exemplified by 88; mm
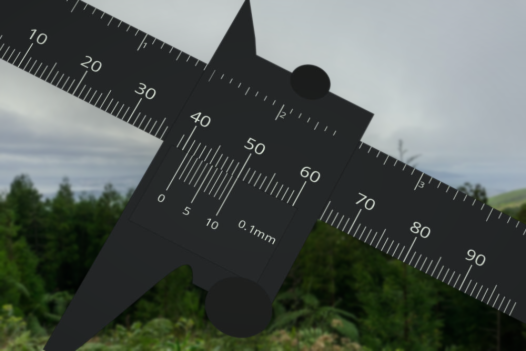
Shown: 41.0; mm
